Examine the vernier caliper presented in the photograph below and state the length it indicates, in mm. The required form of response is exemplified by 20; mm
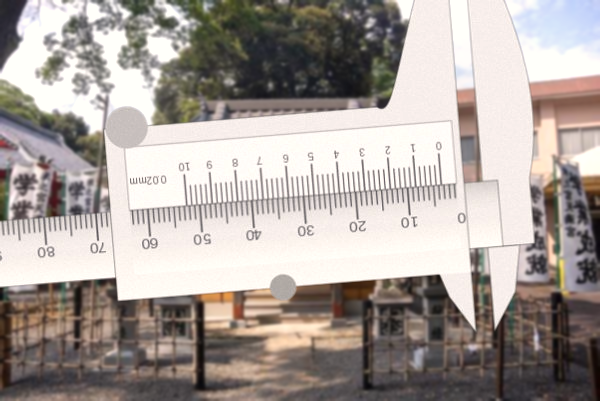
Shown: 3.5; mm
